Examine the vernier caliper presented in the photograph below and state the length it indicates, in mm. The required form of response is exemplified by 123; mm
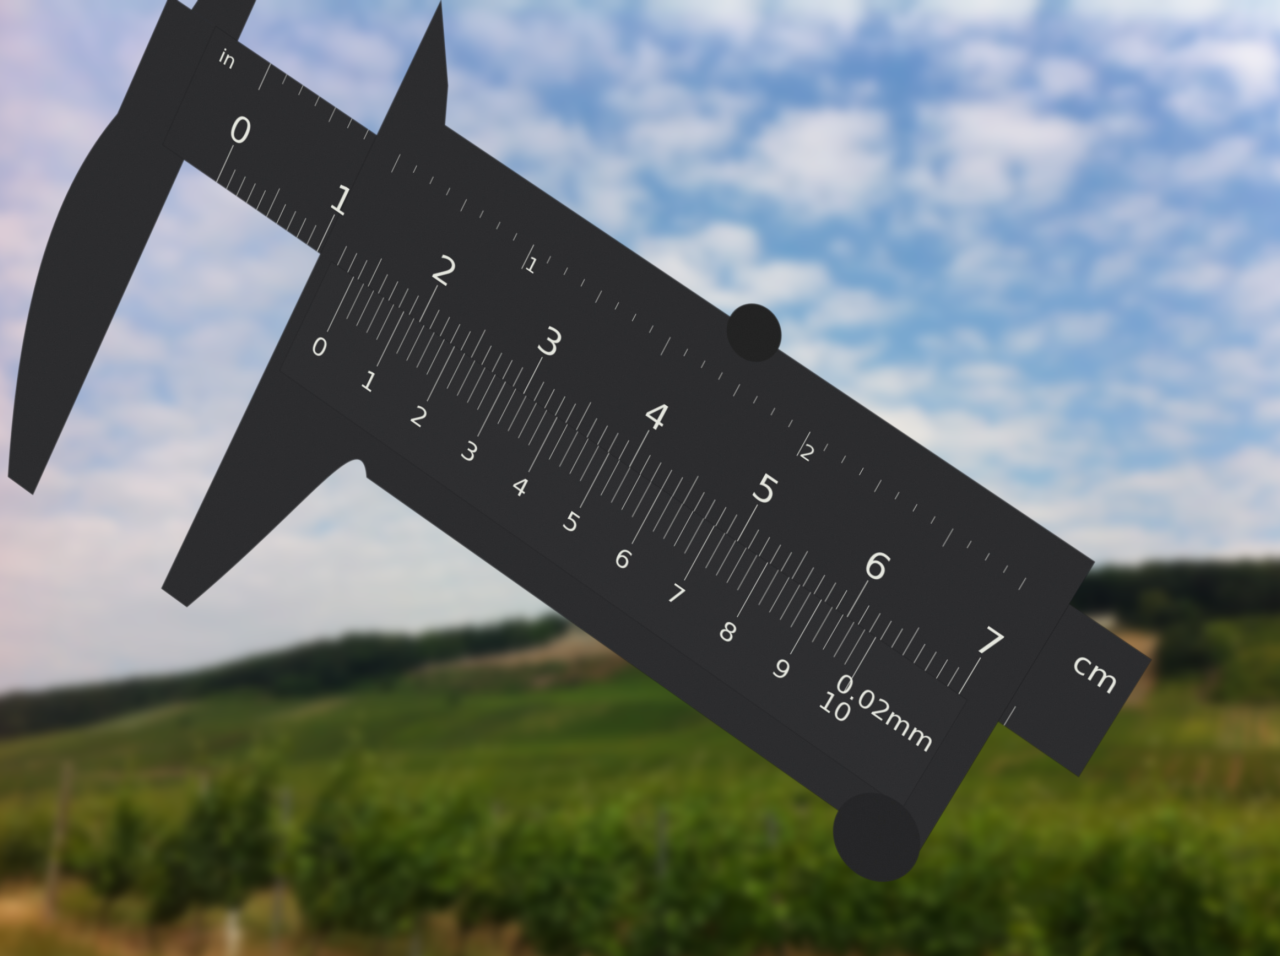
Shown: 13.6; mm
